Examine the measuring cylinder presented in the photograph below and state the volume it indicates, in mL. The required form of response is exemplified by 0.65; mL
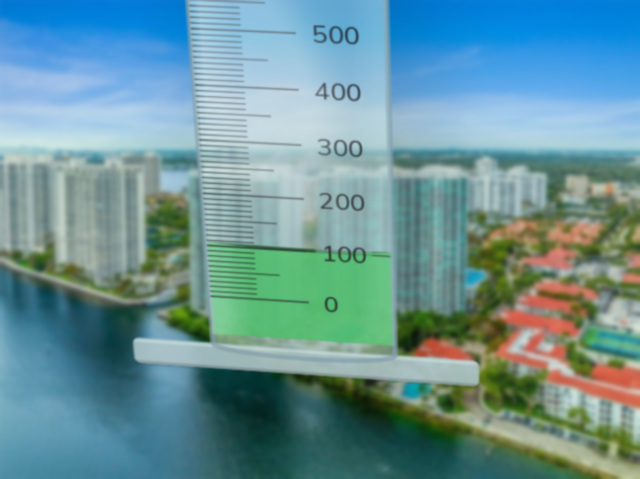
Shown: 100; mL
